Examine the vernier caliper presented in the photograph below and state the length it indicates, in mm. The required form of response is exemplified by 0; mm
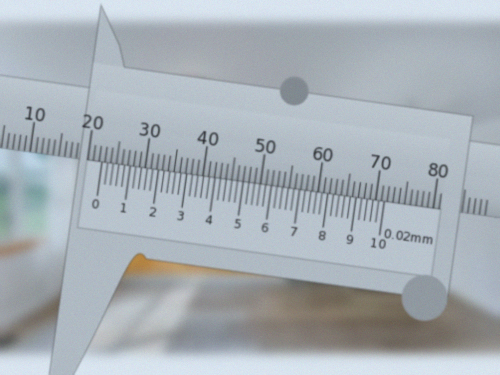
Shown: 22.5; mm
